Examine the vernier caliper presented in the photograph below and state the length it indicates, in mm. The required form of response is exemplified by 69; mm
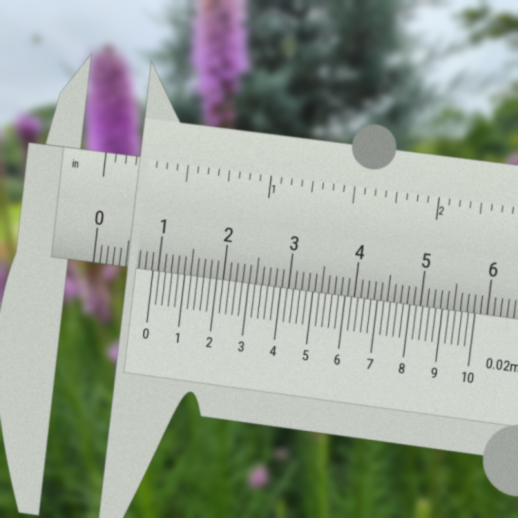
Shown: 9.2; mm
